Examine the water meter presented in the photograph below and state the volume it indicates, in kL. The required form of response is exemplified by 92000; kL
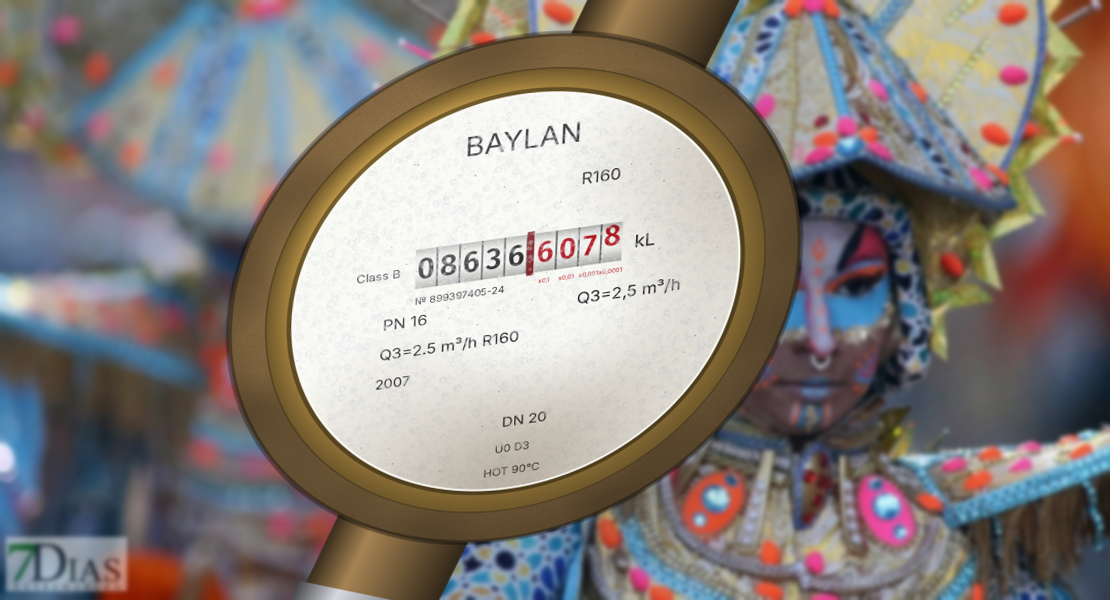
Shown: 8636.6078; kL
